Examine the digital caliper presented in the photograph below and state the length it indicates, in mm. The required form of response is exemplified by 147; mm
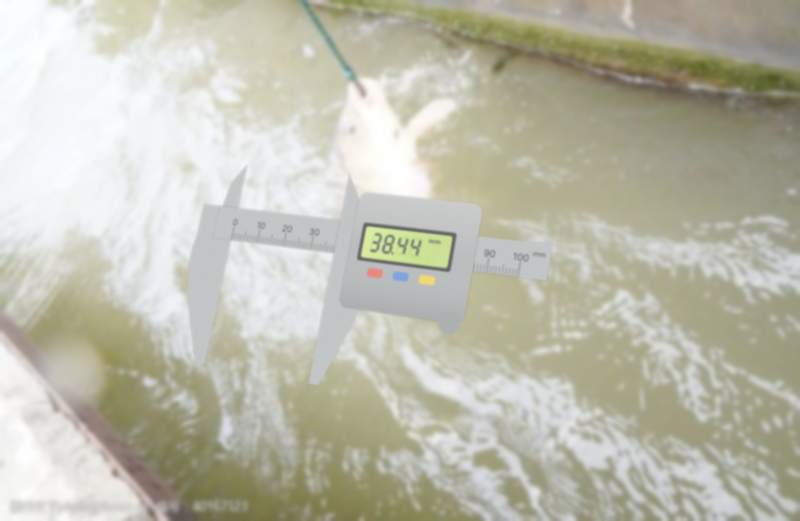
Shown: 38.44; mm
